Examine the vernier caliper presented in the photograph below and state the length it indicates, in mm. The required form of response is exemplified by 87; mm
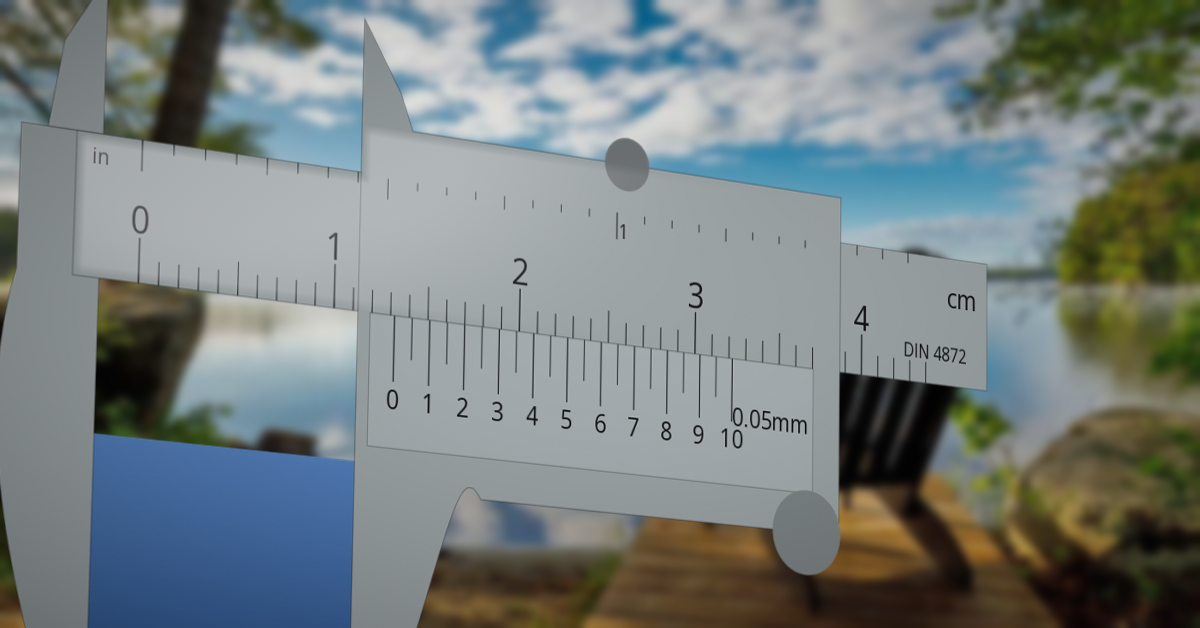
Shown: 13.2; mm
